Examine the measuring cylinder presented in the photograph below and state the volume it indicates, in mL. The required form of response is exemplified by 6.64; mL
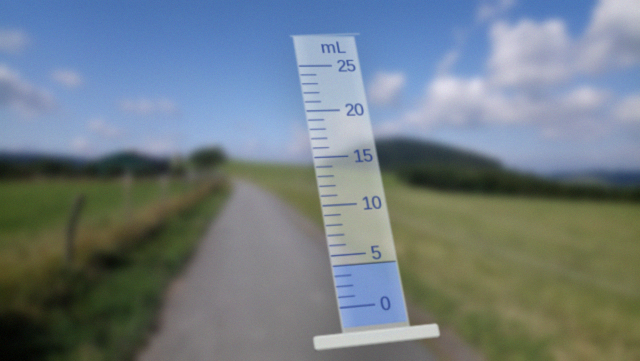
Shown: 4; mL
